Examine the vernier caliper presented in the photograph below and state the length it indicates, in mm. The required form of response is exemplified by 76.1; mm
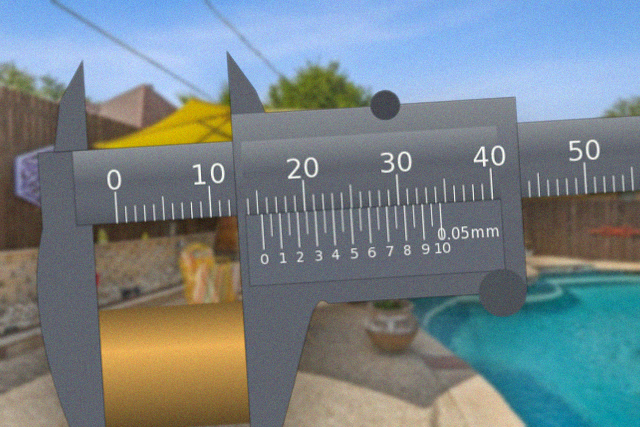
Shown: 15.4; mm
